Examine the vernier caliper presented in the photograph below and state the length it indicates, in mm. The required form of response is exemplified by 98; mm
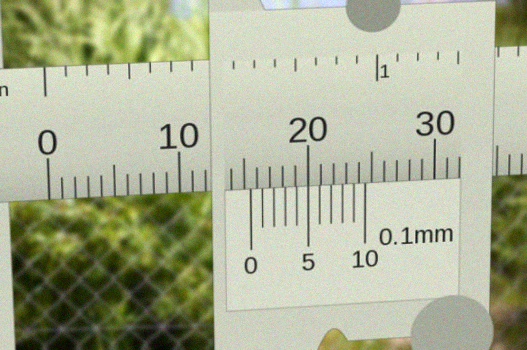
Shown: 15.5; mm
